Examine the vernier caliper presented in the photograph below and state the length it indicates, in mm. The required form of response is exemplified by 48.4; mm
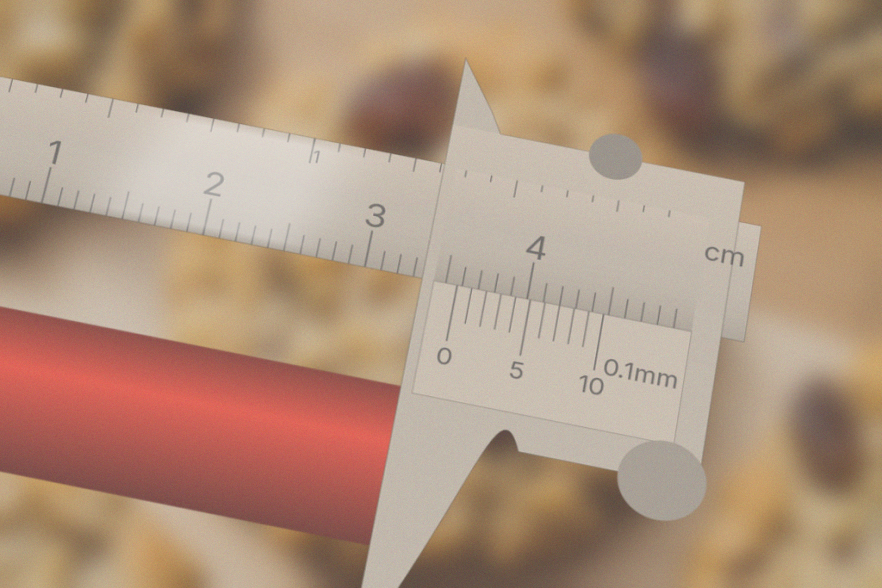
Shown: 35.7; mm
